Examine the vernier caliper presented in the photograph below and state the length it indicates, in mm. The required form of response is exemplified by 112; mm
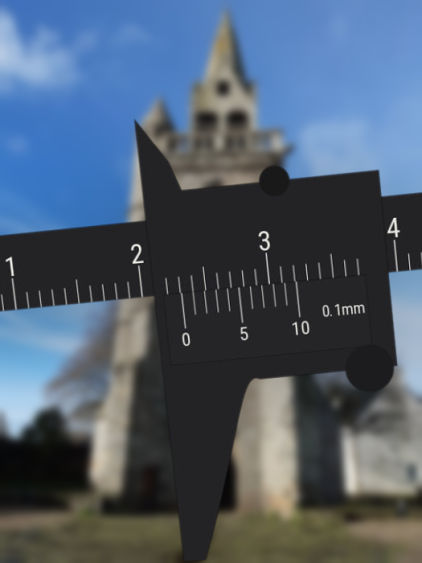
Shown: 23.1; mm
